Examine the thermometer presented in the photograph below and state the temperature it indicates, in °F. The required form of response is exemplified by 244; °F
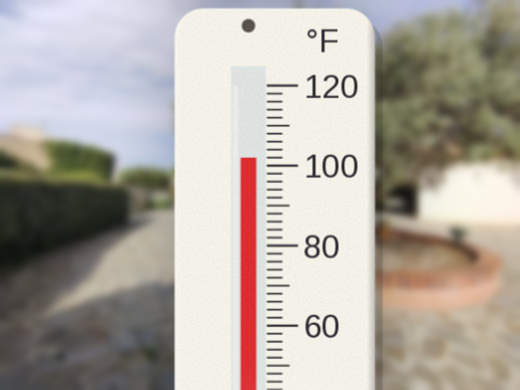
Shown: 102; °F
